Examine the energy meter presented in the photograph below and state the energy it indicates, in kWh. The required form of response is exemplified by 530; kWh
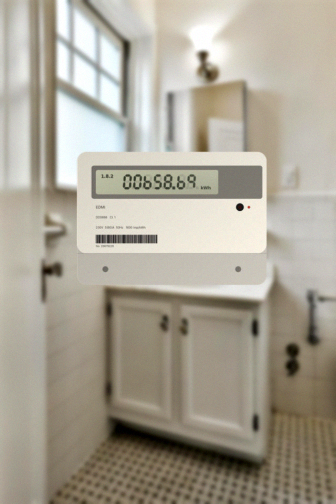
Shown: 658.69; kWh
